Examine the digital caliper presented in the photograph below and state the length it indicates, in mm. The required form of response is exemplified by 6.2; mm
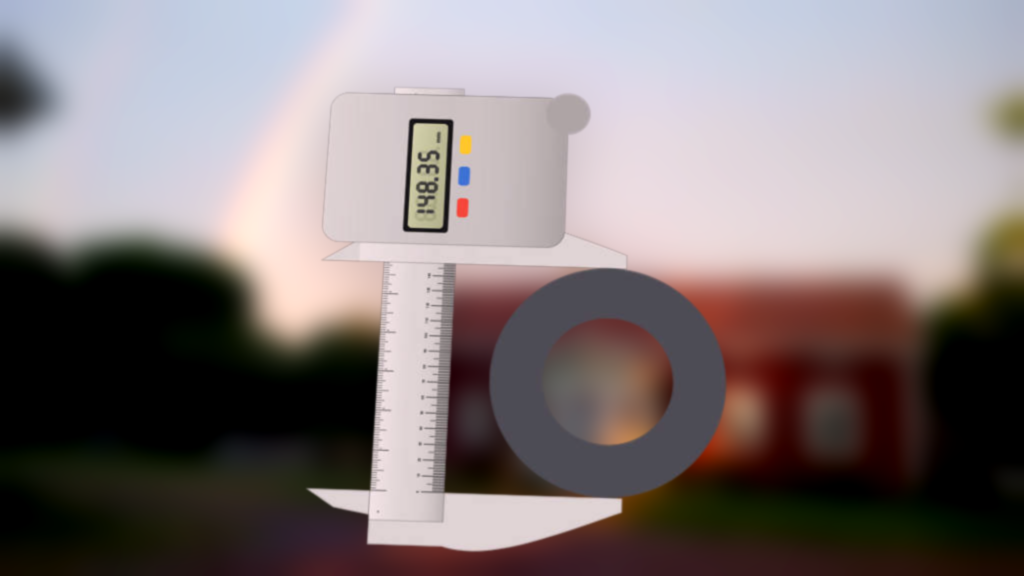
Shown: 148.35; mm
